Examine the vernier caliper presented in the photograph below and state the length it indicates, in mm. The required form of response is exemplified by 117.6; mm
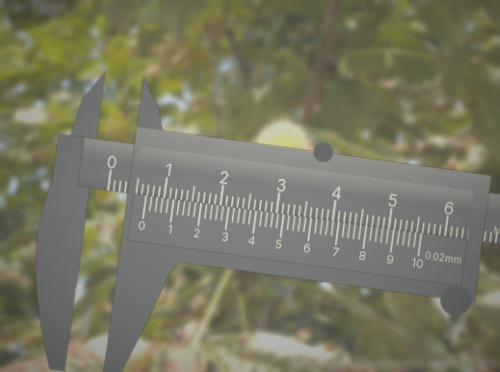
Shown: 6.8; mm
